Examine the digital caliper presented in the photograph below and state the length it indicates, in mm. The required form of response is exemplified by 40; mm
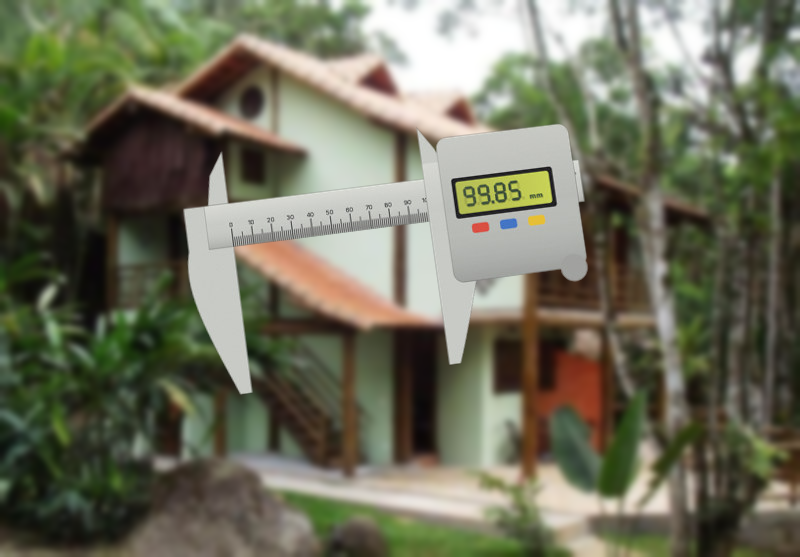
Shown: 99.85; mm
